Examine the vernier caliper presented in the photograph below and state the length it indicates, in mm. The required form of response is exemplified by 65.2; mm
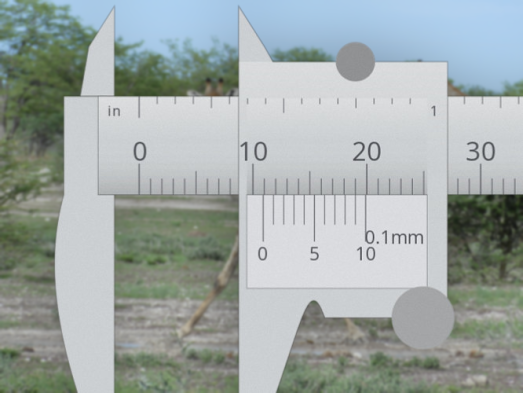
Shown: 10.9; mm
